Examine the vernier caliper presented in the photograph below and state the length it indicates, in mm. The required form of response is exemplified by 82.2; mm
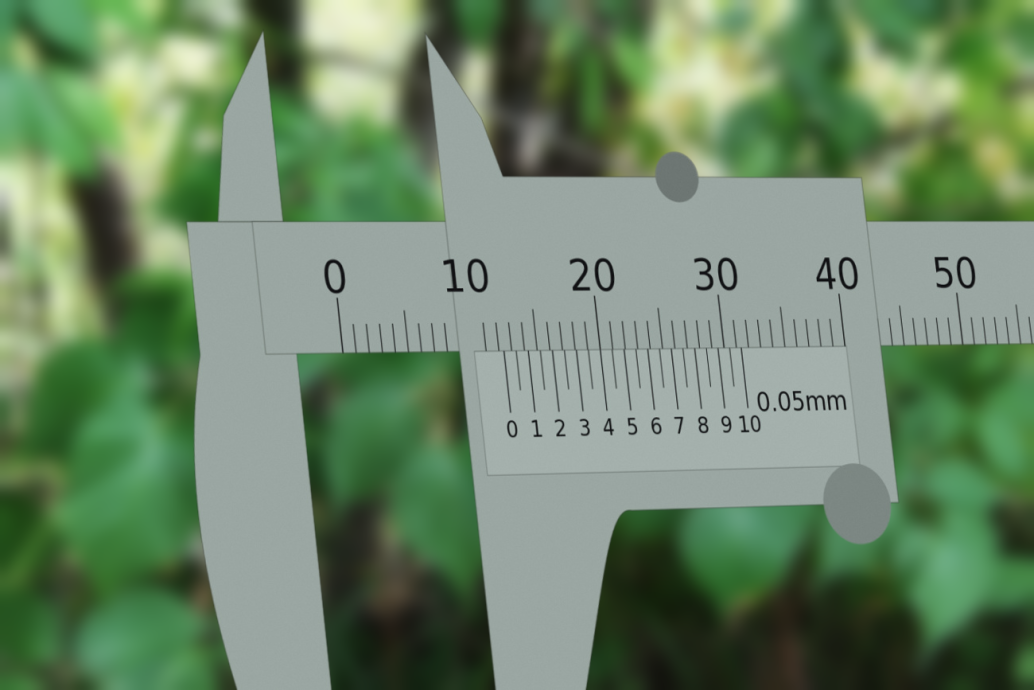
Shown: 12.4; mm
